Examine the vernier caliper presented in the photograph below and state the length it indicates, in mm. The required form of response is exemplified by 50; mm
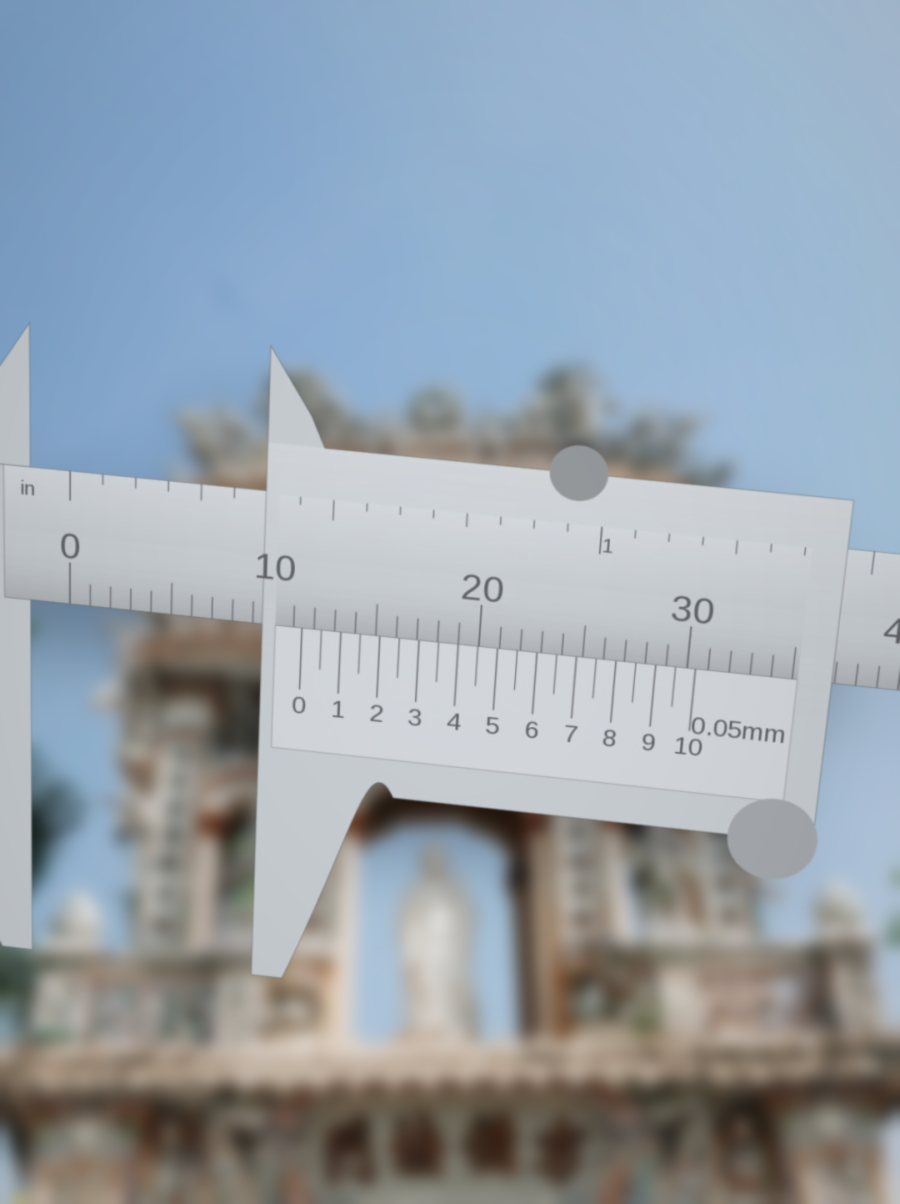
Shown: 11.4; mm
